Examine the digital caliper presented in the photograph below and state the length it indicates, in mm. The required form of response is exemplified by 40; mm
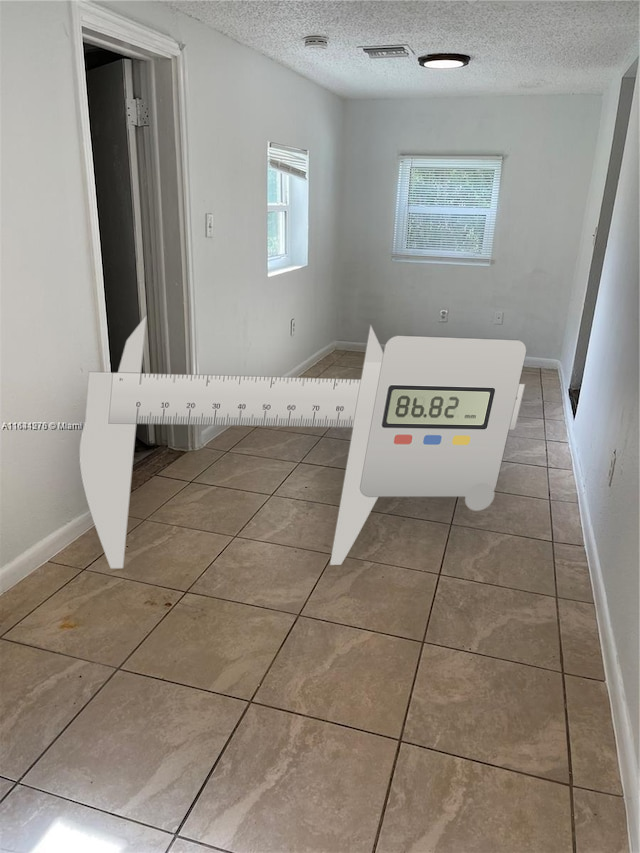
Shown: 86.82; mm
